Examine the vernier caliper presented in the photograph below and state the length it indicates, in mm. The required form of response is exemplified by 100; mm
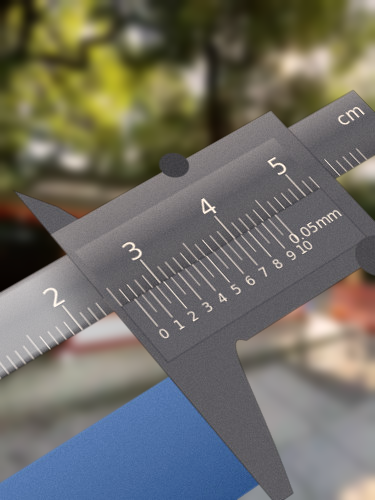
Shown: 26.6; mm
